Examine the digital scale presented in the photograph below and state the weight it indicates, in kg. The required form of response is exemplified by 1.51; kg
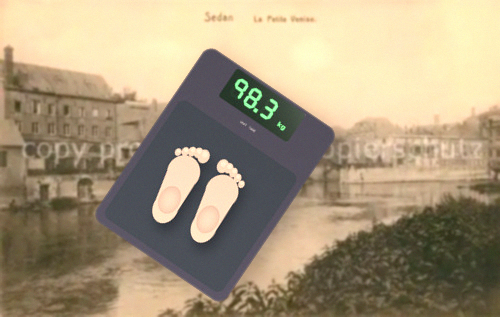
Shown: 98.3; kg
